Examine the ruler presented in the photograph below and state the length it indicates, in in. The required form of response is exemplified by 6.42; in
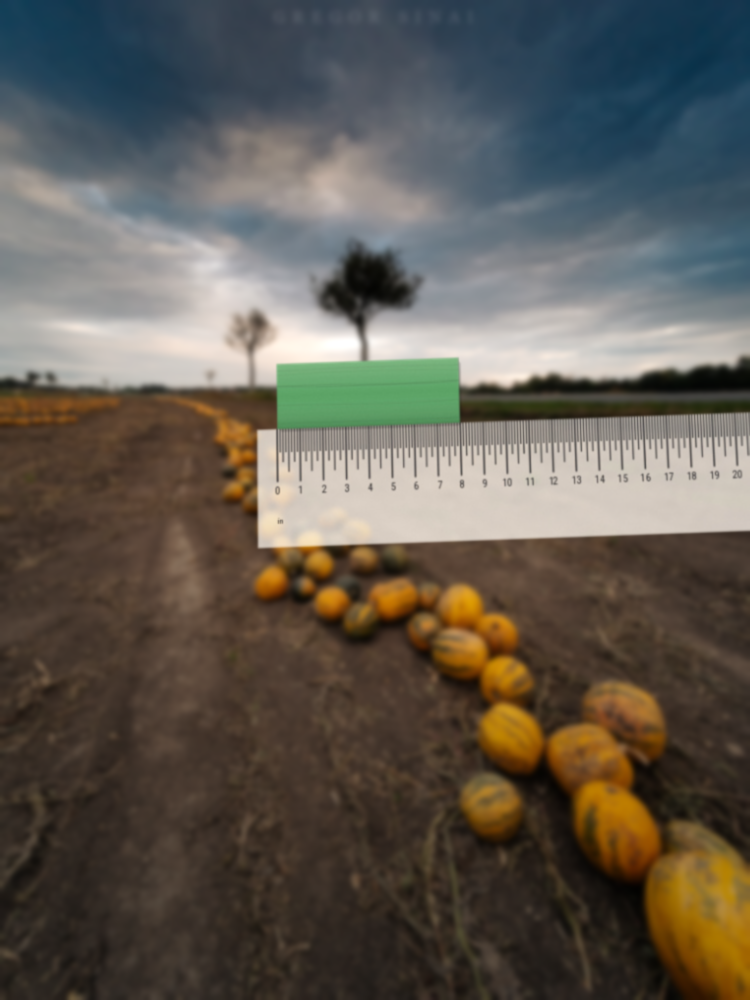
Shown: 8; in
